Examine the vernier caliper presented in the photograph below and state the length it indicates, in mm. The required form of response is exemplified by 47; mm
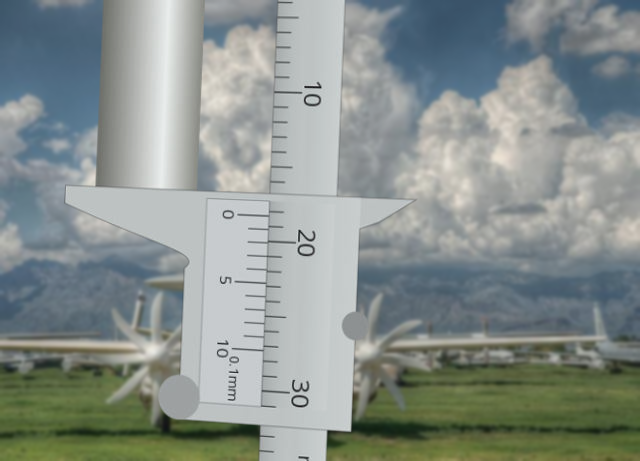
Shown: 18.3; mm
